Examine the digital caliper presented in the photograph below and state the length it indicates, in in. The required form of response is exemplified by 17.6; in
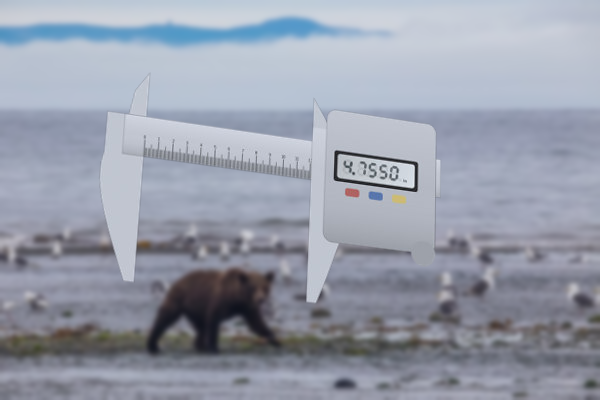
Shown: 4.7550; in
